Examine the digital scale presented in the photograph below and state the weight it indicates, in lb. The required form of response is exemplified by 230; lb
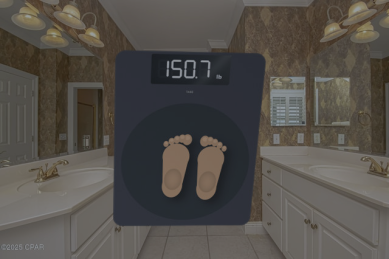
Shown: 150.7; lb
